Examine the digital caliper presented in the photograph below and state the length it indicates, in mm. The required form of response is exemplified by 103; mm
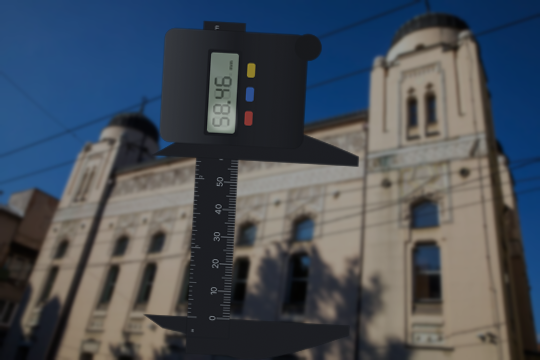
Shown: 58.46; mm
